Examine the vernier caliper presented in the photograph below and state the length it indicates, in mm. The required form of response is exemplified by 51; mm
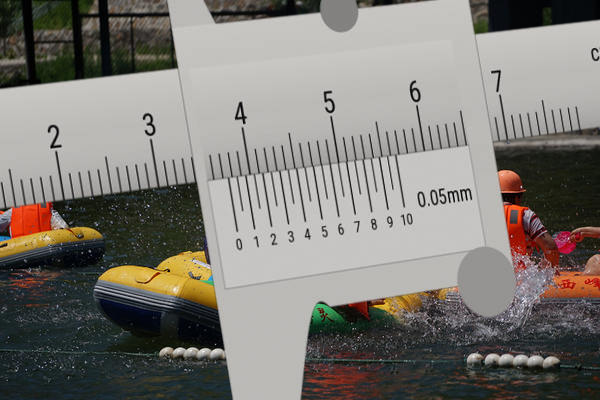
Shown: 37.6; mm
